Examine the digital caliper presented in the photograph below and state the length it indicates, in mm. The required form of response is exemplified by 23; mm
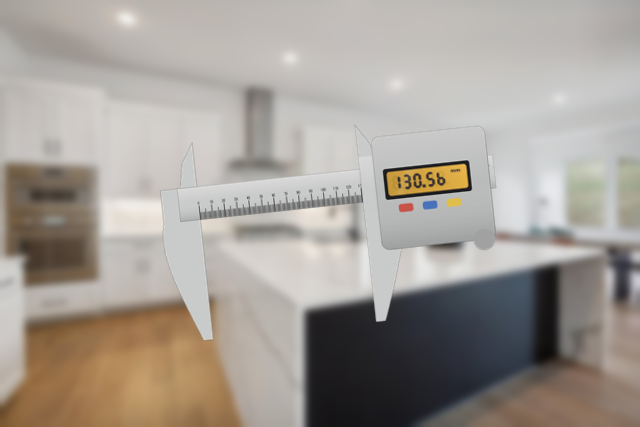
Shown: 130.56; mm
